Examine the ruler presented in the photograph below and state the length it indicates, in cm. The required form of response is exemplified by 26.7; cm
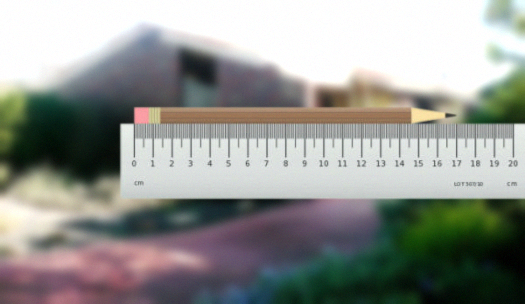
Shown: 17; cm
